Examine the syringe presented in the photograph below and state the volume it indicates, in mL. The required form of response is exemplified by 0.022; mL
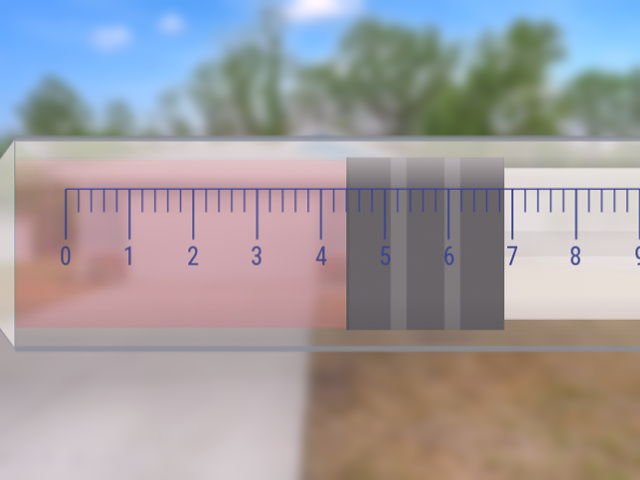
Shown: 4.4; mL
